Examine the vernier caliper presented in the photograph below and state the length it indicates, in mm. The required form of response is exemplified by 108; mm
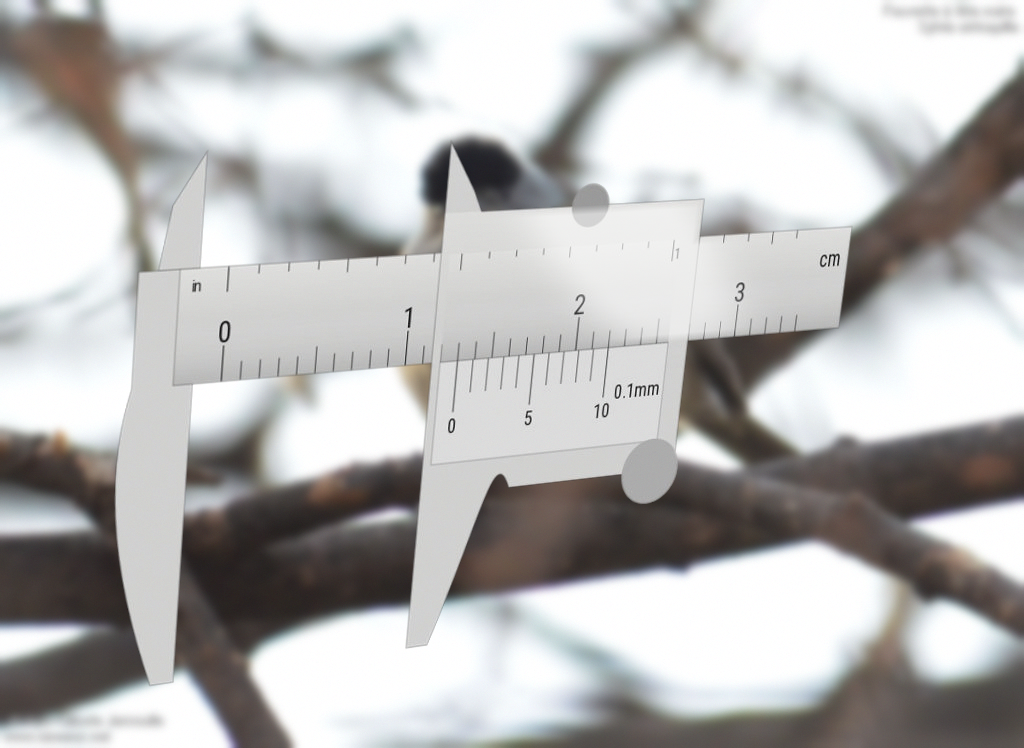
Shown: 13.0; mm
